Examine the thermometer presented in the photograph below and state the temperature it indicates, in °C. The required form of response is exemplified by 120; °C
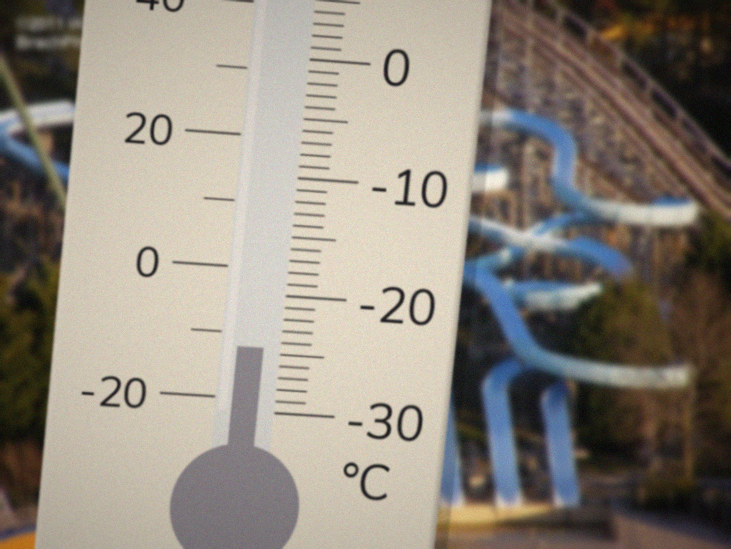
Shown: -24.5; °C
